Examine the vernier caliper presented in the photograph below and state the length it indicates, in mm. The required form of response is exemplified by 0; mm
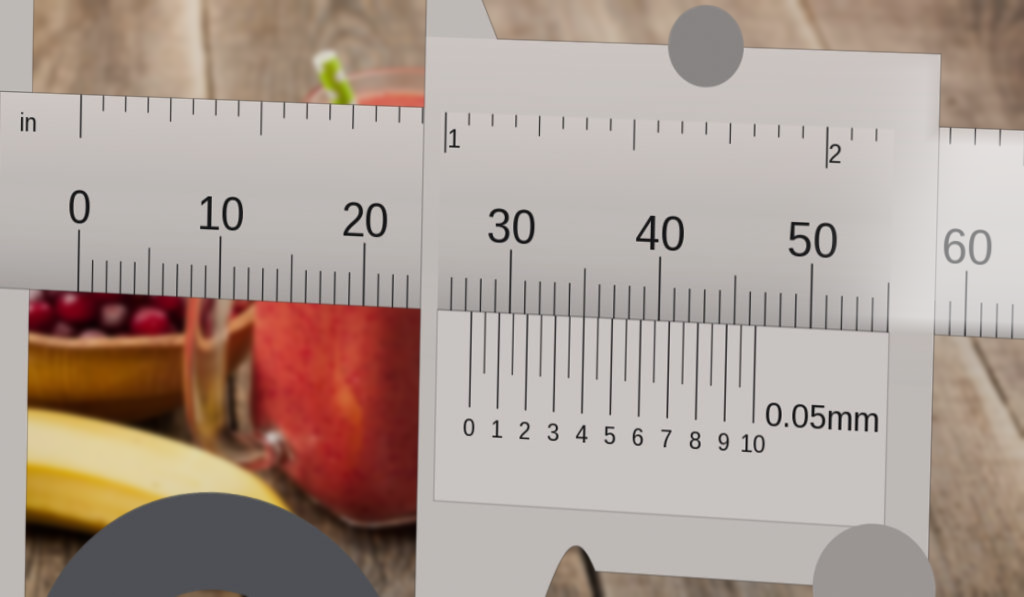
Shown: 27.4; mm
